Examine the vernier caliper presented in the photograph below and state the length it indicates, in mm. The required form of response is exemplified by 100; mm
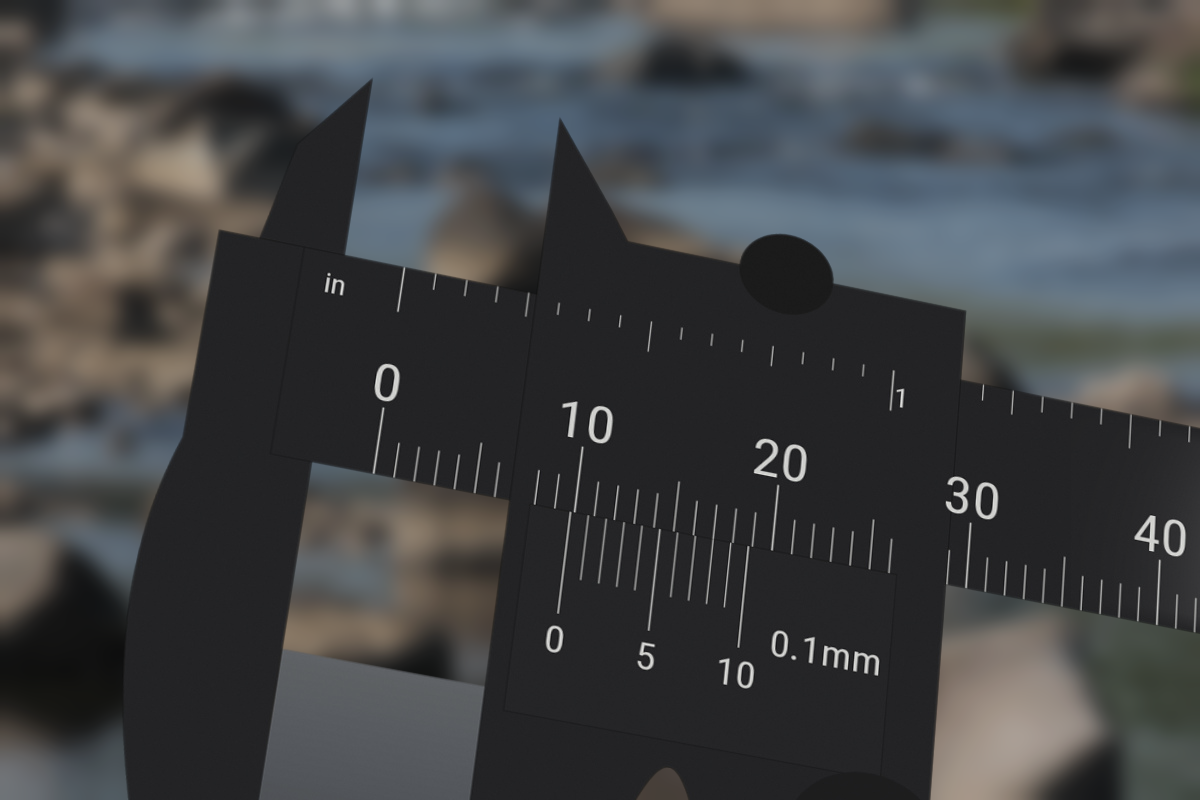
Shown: 9.8; mm
